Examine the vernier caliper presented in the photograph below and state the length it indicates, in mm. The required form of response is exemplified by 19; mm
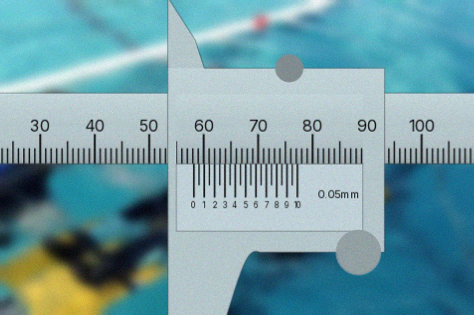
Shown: 58.2; mm
